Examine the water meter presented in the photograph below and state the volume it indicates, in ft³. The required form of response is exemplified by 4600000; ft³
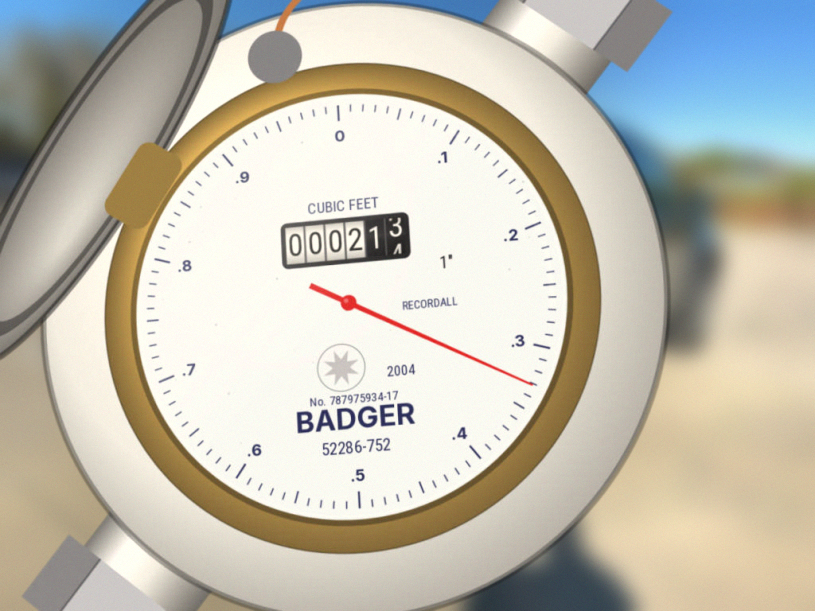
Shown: 213.33; ft³
